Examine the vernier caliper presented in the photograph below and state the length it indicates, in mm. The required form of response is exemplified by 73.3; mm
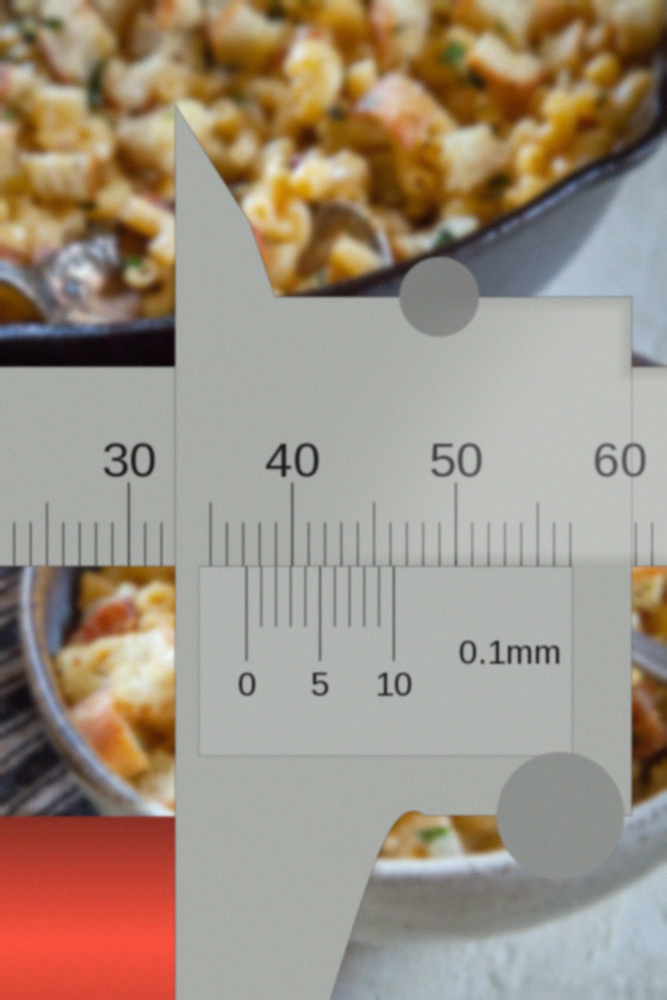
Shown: 37.2; mm
